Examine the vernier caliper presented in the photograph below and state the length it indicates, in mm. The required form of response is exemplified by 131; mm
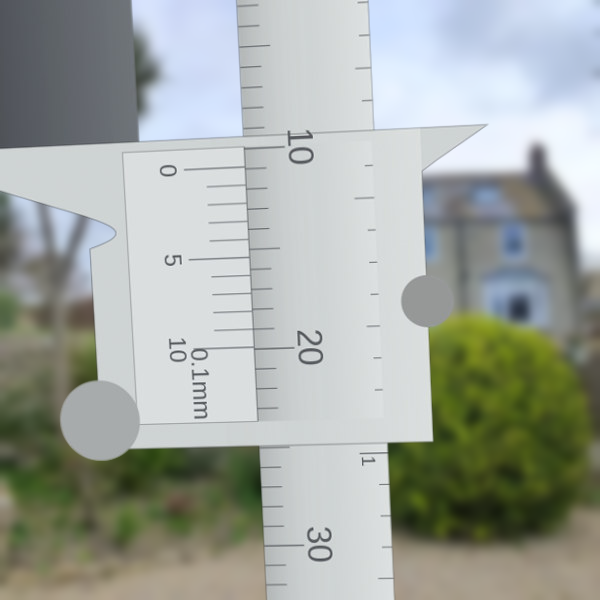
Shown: 10.9; mm
